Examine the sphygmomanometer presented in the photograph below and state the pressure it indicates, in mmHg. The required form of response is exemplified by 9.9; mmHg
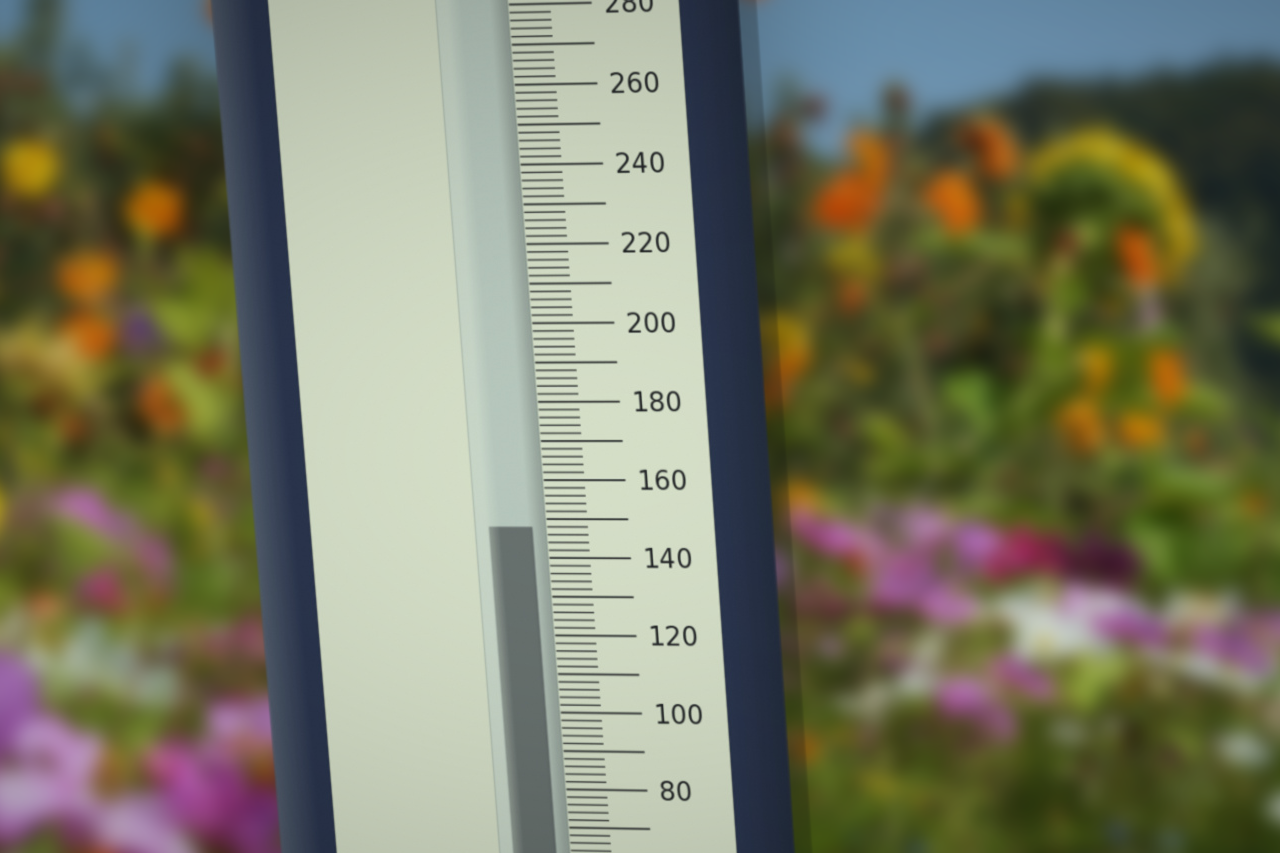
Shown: 148; mmHg
